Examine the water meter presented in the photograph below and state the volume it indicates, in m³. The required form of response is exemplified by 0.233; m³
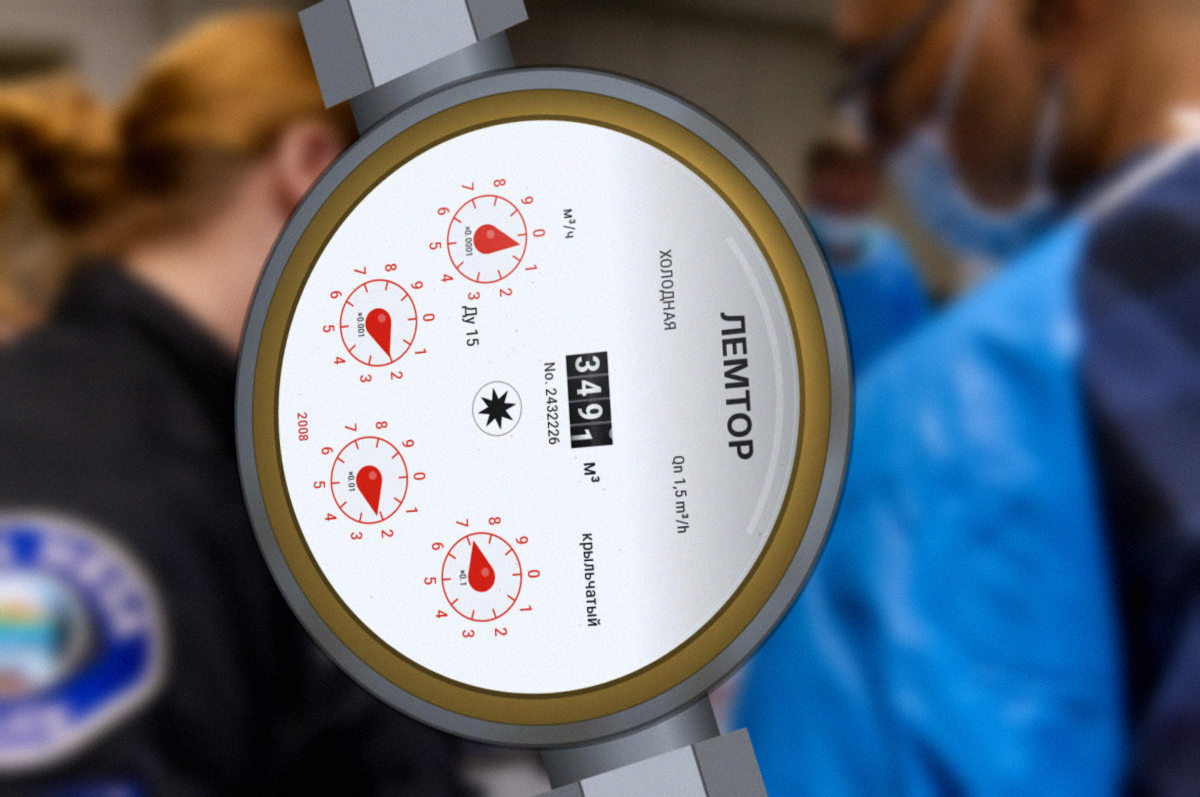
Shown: 3490.7220; m³
